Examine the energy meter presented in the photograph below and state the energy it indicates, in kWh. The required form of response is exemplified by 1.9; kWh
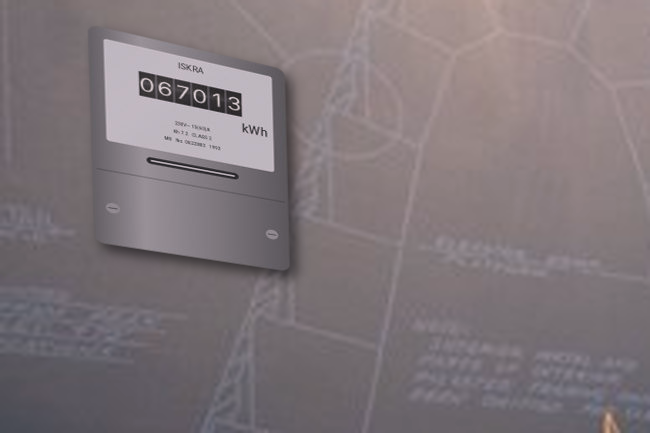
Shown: 67013; kWh
